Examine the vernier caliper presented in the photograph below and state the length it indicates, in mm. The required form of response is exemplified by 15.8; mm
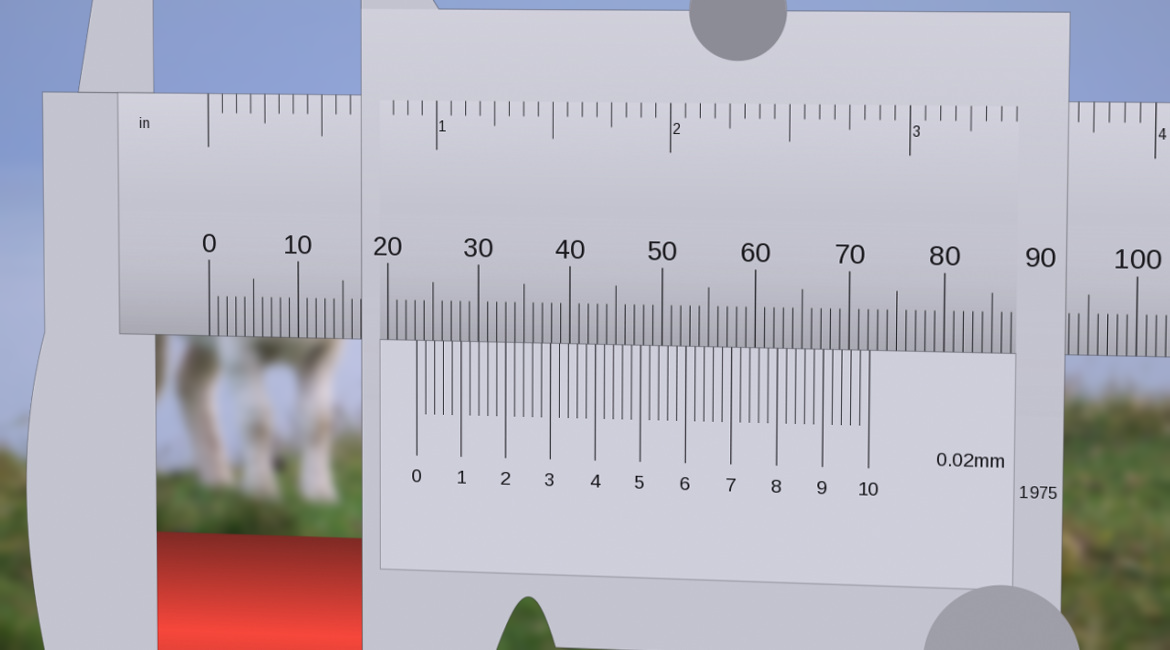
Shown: 23.2; mm
